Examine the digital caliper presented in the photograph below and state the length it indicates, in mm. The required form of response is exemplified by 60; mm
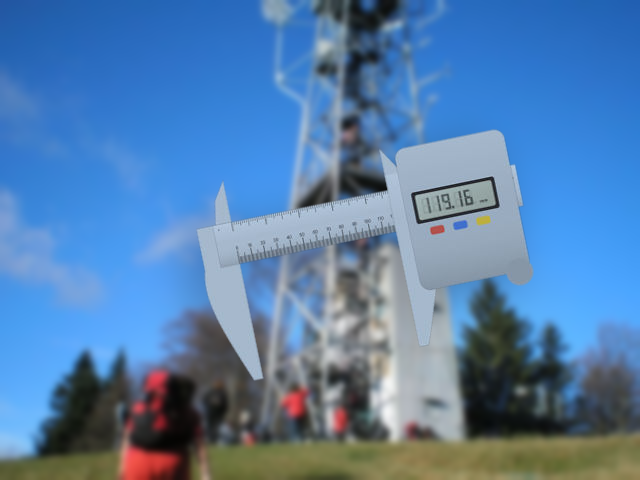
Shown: 119.16; mm
